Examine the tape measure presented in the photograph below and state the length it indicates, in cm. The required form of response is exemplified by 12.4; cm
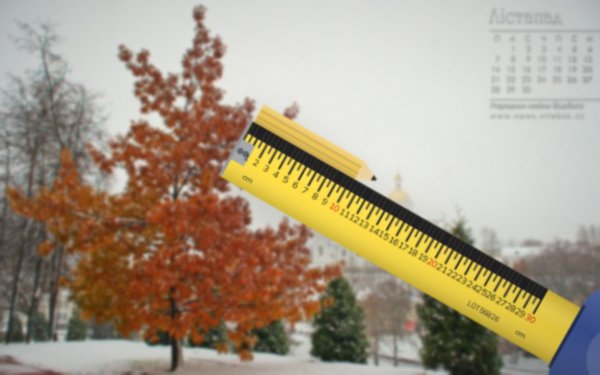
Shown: 12; cm
